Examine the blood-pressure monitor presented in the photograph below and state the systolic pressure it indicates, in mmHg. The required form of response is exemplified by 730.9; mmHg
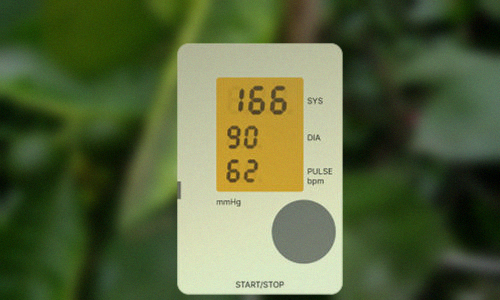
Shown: 166; mmHg
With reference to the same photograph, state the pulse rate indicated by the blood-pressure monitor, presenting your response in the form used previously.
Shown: 62; bpm
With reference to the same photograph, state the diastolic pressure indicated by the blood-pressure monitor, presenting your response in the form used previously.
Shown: 90; mmHg
